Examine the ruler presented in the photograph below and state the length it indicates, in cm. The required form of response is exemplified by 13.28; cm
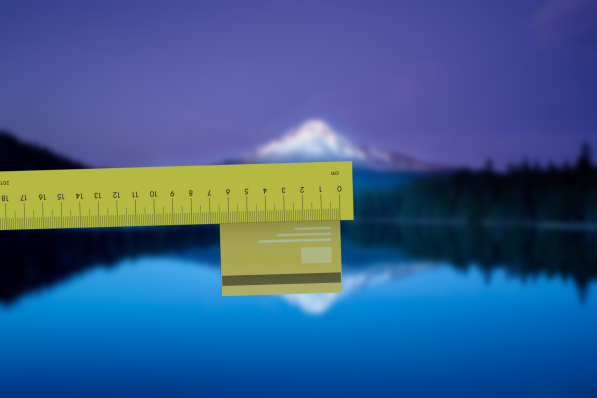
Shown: 6.5; cm
